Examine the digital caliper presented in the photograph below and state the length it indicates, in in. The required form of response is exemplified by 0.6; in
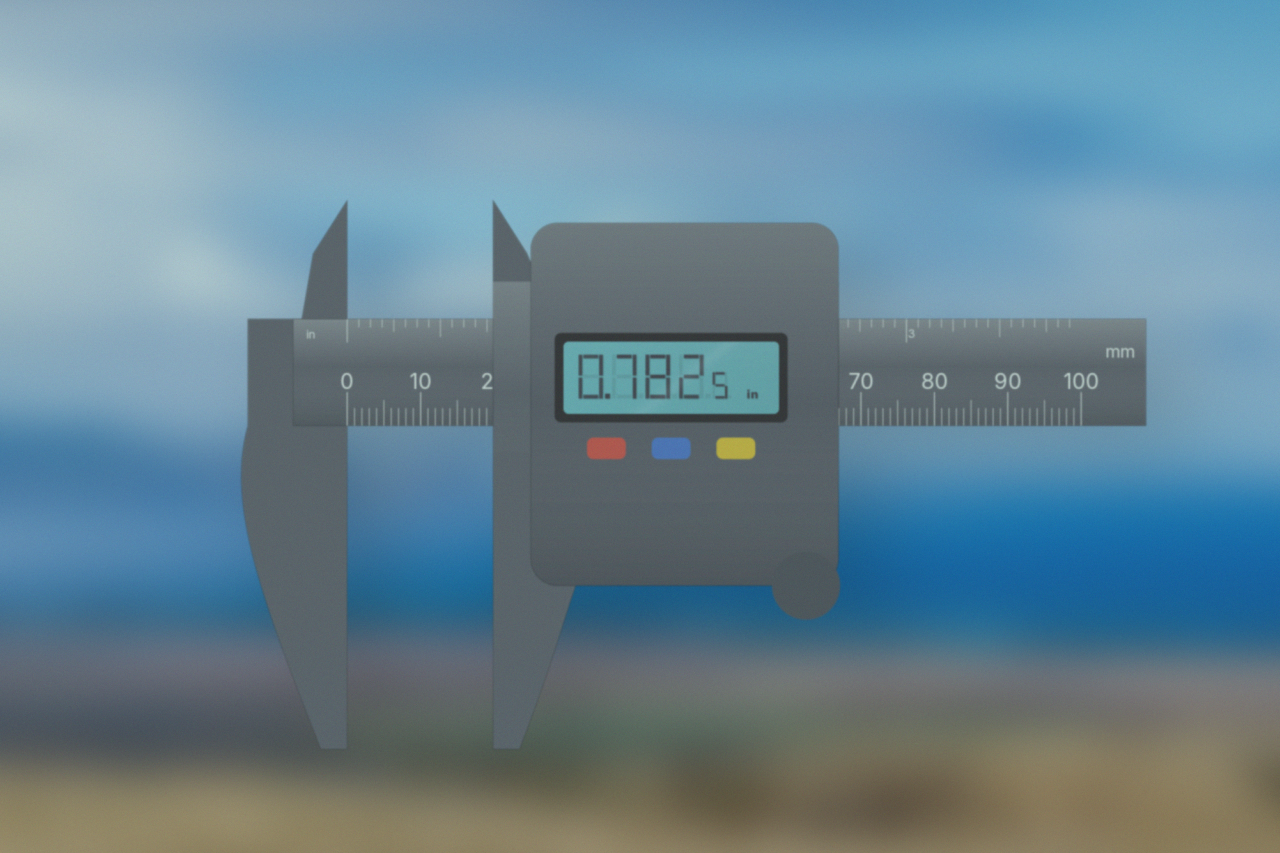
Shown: 0.7825; in
